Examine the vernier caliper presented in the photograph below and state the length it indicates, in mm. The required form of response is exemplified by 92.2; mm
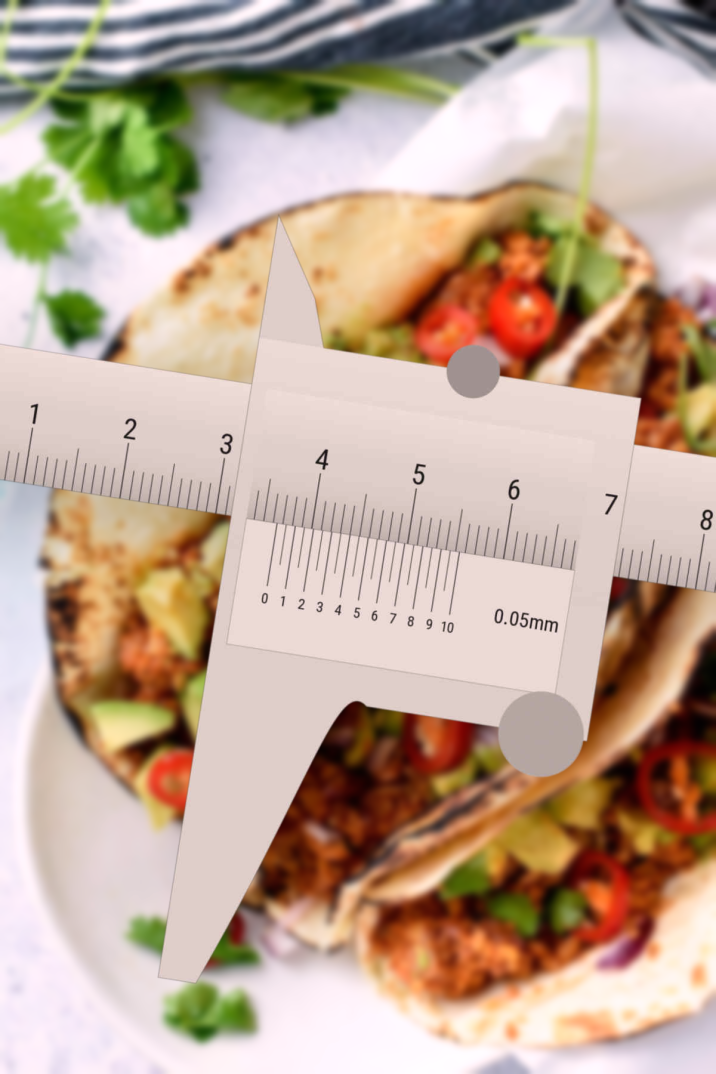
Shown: 36.4; mm
